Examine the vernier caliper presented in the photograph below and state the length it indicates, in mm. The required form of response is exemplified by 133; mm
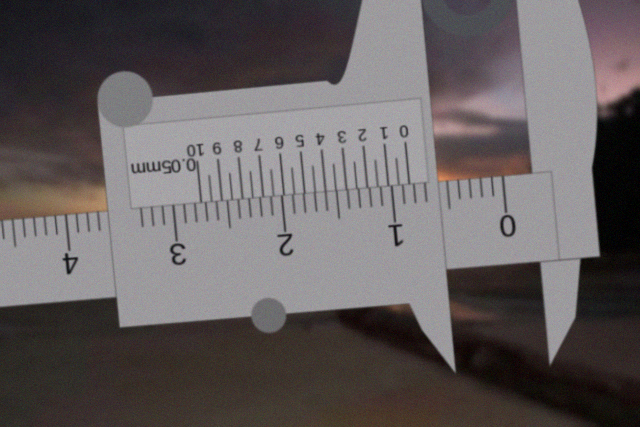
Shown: 8.4; mm
